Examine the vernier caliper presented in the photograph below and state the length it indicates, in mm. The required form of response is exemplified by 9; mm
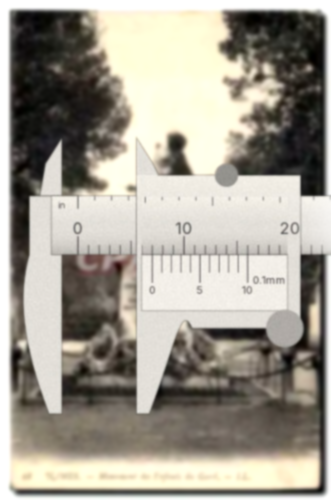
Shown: 7.0; mm
